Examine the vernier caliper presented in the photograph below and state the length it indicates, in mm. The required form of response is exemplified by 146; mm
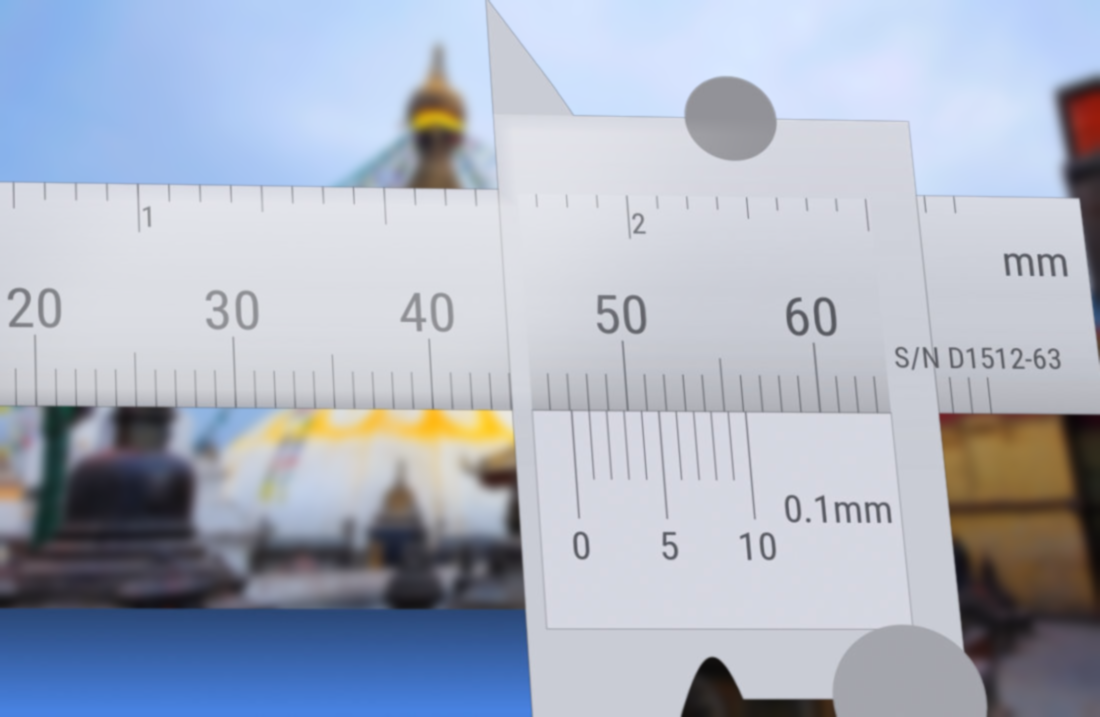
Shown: 47.1; mm
